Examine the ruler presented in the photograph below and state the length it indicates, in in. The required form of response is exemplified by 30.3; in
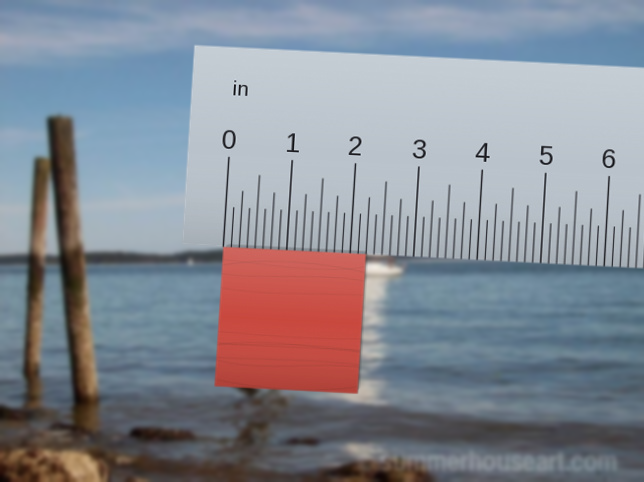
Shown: 2.25; in
